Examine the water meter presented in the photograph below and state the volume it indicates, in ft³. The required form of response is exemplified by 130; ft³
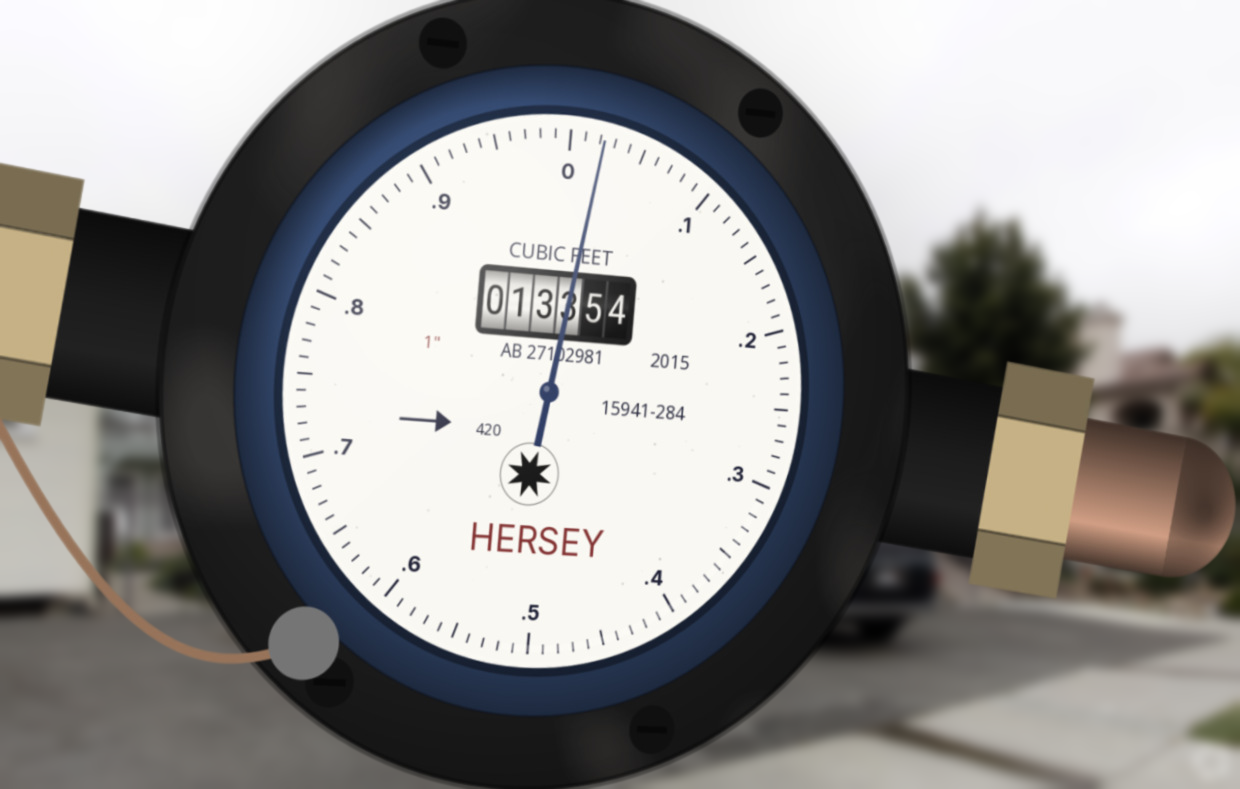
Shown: 13354.02; ft³
